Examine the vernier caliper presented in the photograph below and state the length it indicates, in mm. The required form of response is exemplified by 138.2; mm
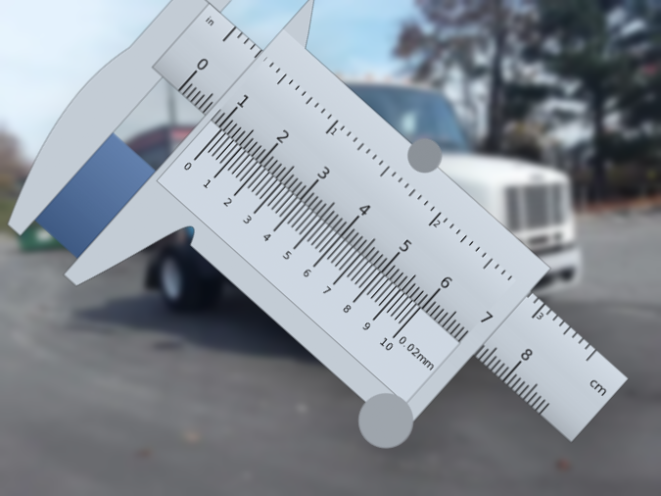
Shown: 10.6; mm
